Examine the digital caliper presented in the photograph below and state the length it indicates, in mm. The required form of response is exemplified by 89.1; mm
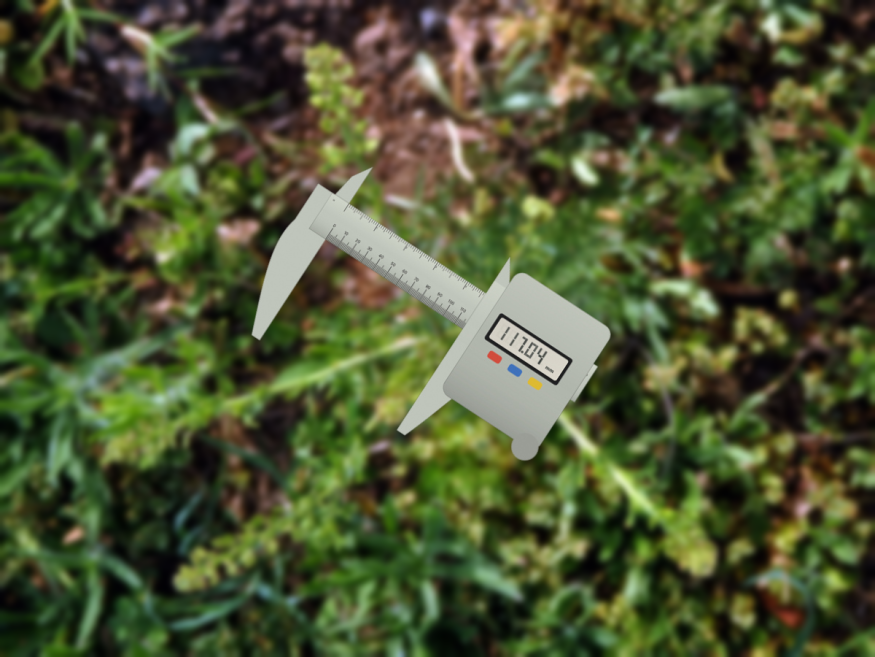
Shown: 117.04; mm
